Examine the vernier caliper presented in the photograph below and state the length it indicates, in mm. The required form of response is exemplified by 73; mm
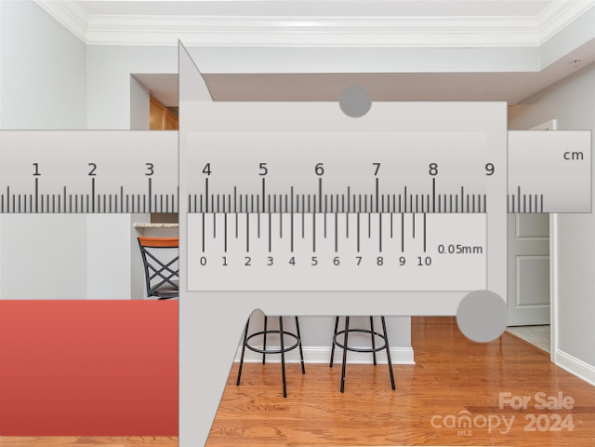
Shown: 39.4; mm
